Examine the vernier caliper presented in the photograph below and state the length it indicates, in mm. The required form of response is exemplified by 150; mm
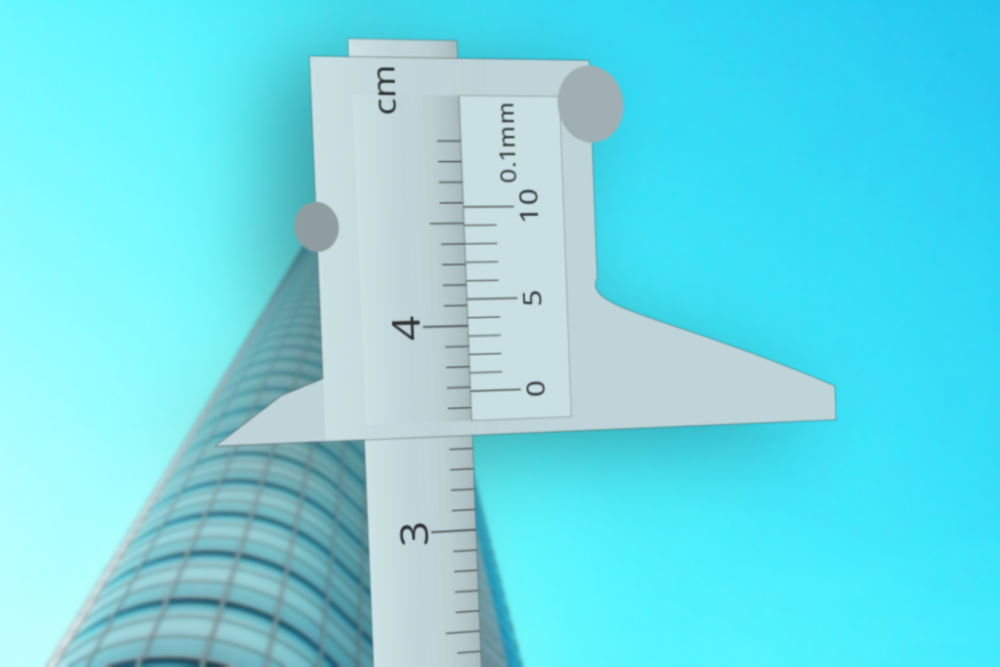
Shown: 36.8; mm
